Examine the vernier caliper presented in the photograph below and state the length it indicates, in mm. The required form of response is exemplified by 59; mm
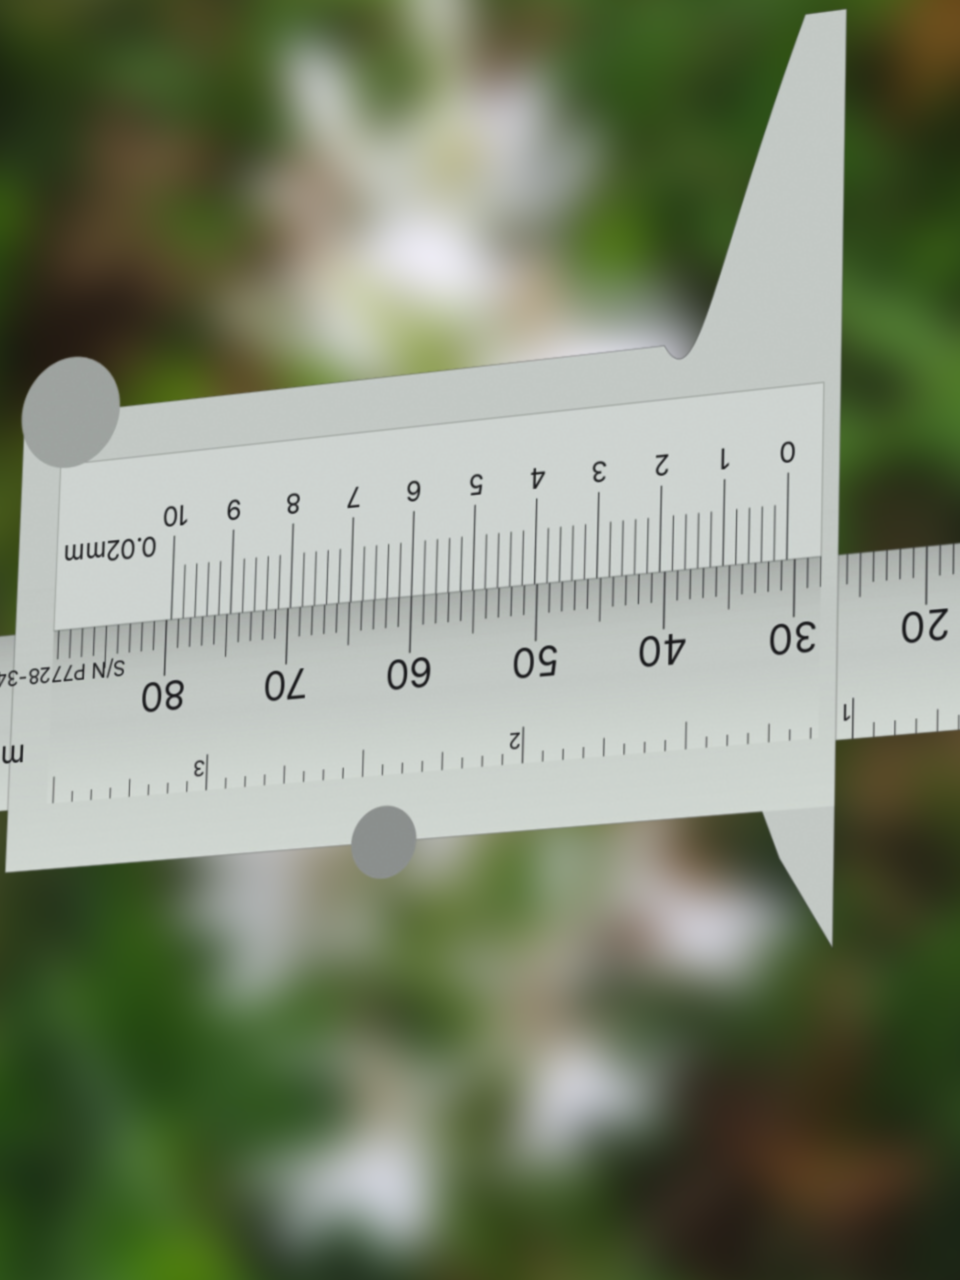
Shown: 30.6; mm
